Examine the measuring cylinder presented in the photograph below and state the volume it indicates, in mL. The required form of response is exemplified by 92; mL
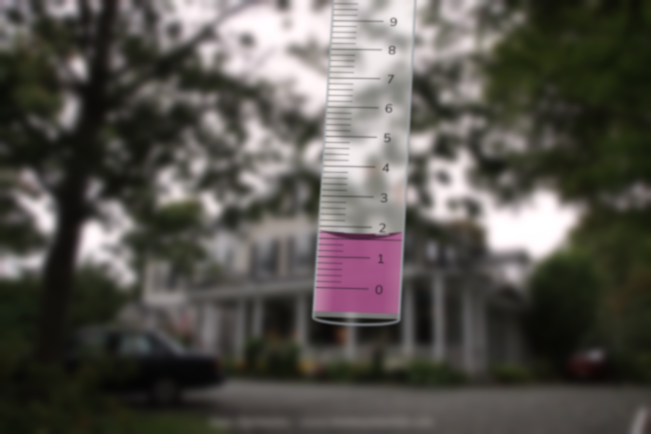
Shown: 1.6; mL
